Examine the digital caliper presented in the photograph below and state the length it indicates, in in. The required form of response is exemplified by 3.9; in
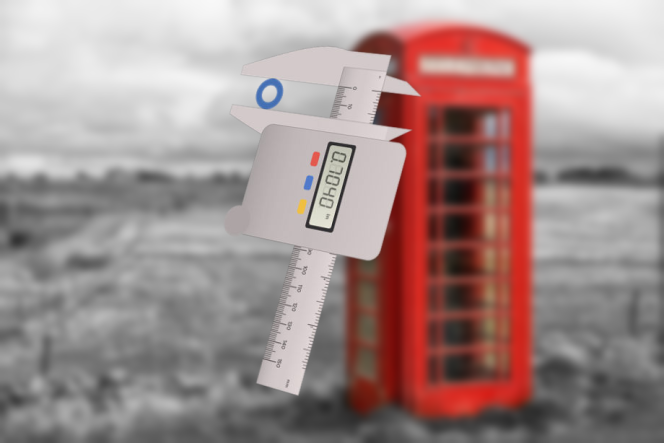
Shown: 0.7040; in
